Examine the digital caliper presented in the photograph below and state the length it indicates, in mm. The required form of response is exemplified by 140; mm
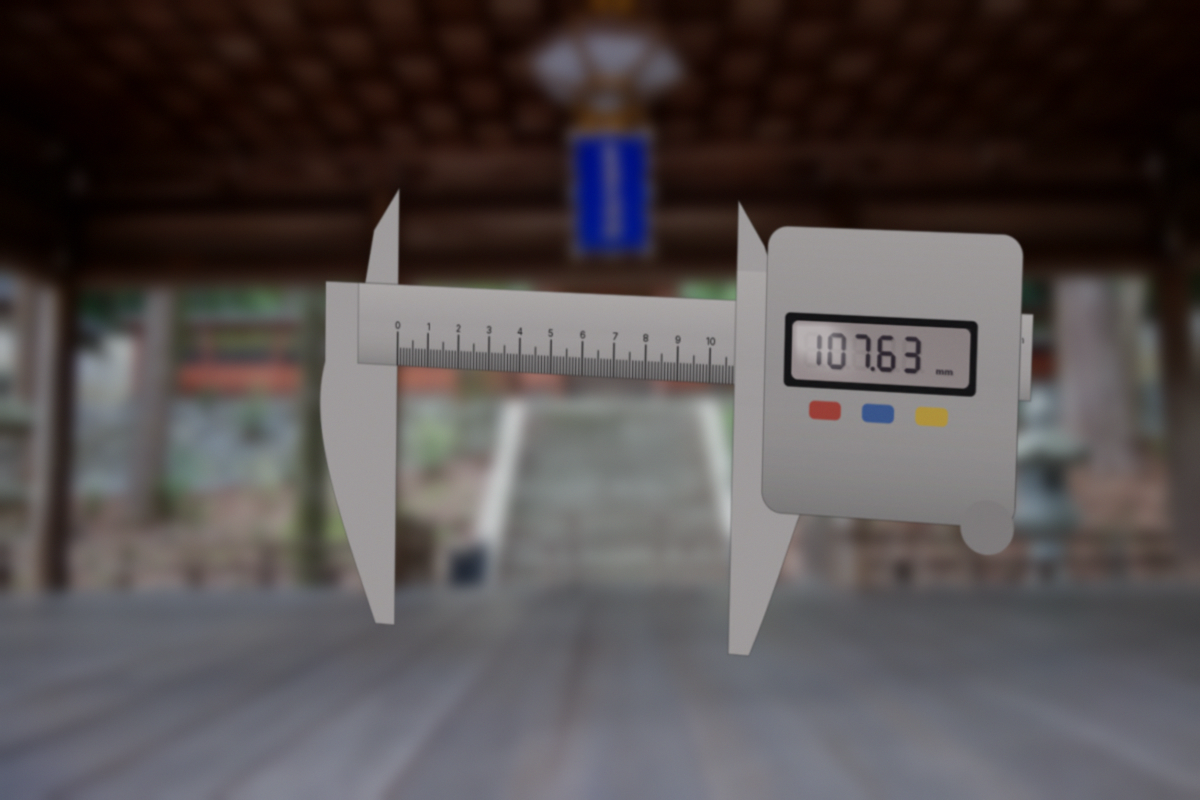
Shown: 107.63; mm
